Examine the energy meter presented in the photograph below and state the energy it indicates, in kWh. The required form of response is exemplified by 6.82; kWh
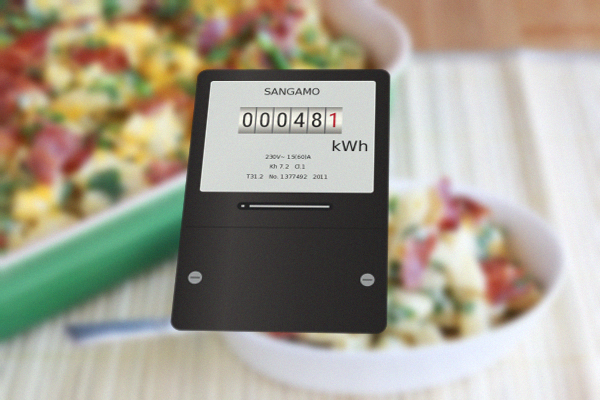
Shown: 48.1; kWh
